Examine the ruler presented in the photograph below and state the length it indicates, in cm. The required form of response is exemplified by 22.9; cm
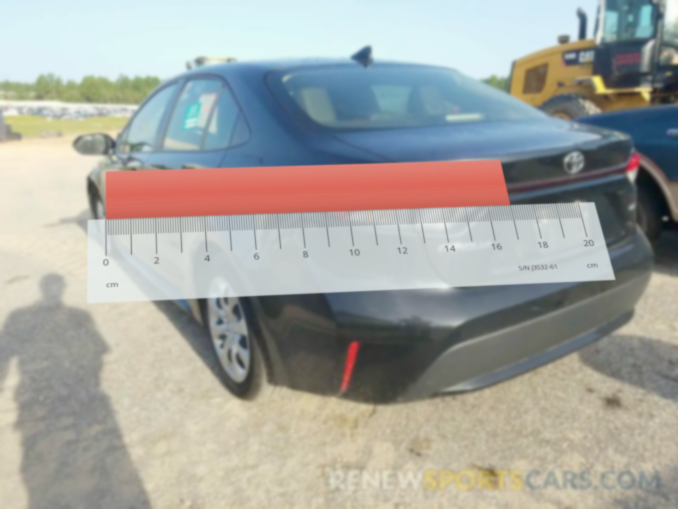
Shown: 17; cm
